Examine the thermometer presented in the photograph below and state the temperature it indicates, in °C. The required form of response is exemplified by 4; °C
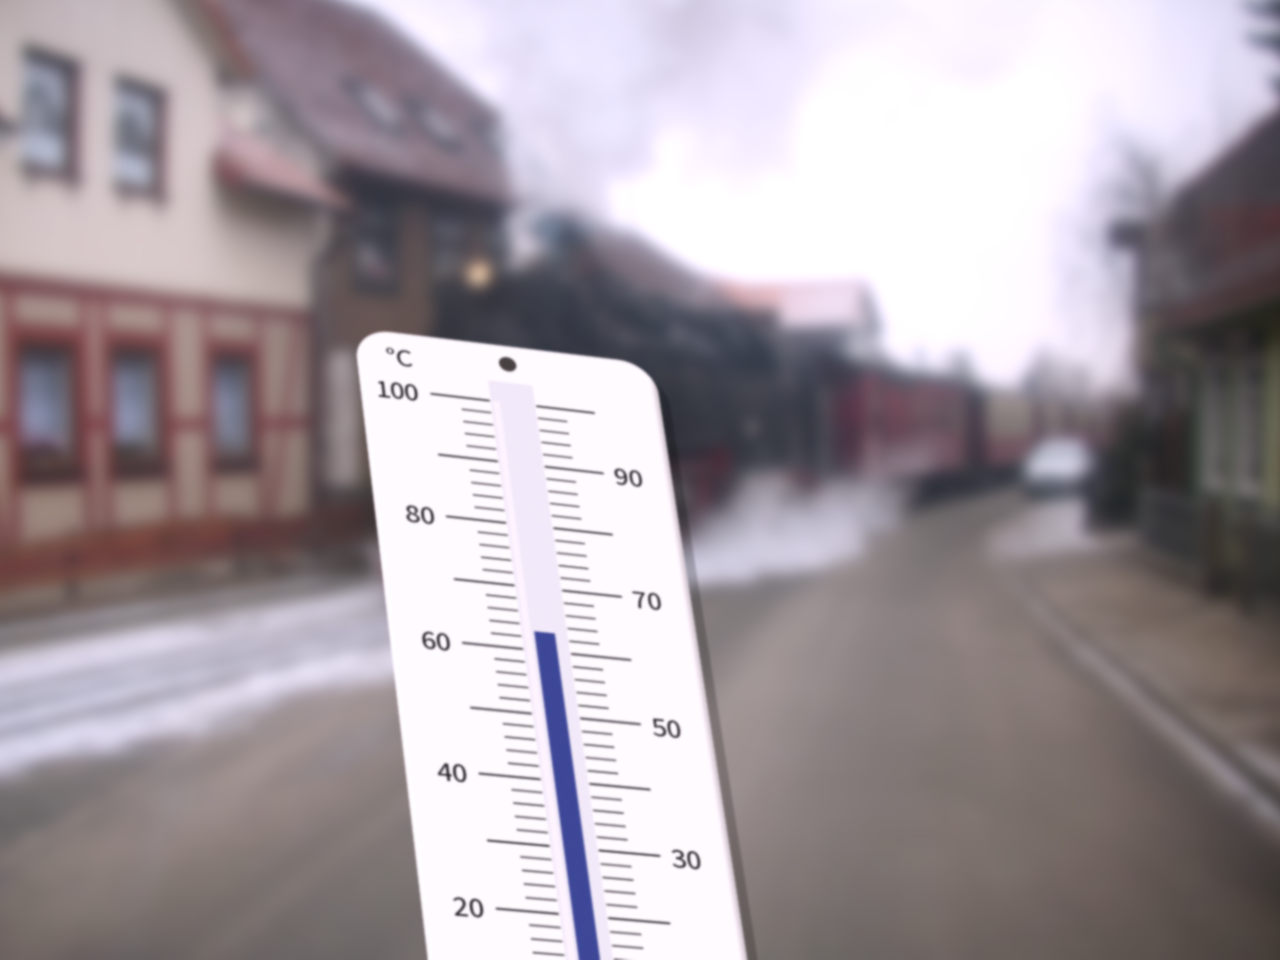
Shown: 63; °C
